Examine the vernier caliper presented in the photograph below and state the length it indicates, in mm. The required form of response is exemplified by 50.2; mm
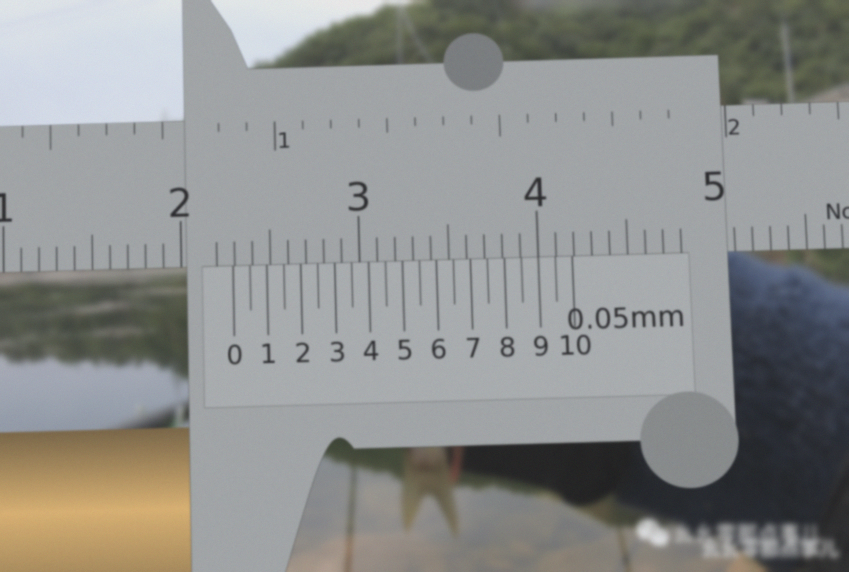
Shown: 22.9; mm
